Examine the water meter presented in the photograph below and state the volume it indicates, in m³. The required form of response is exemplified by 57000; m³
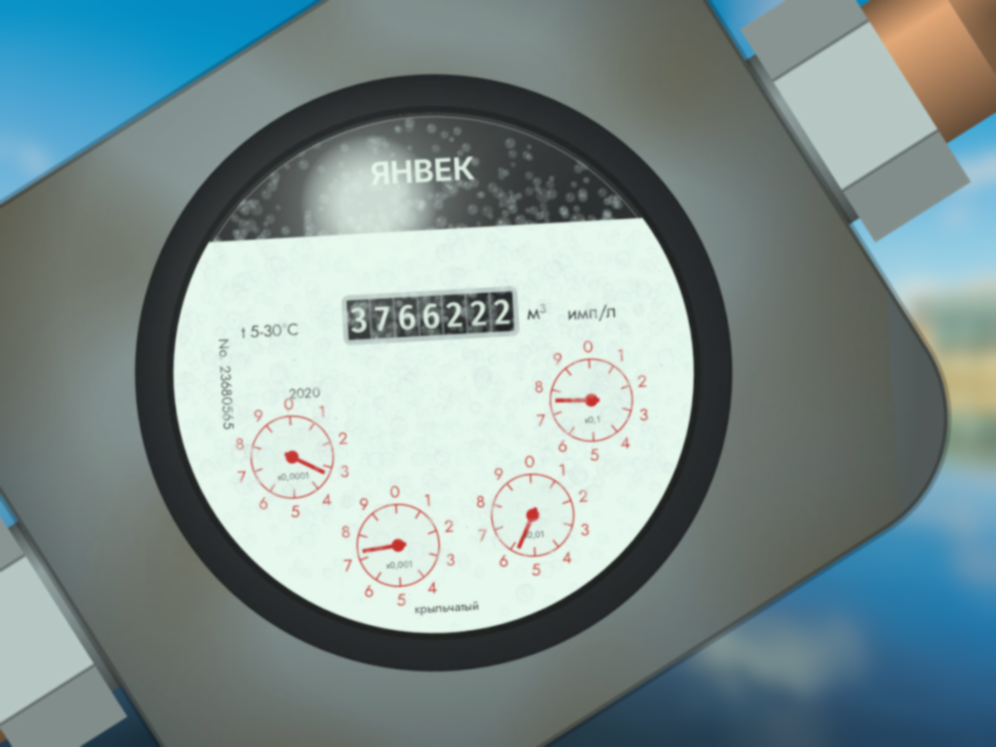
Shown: 3766222.7573; m³
